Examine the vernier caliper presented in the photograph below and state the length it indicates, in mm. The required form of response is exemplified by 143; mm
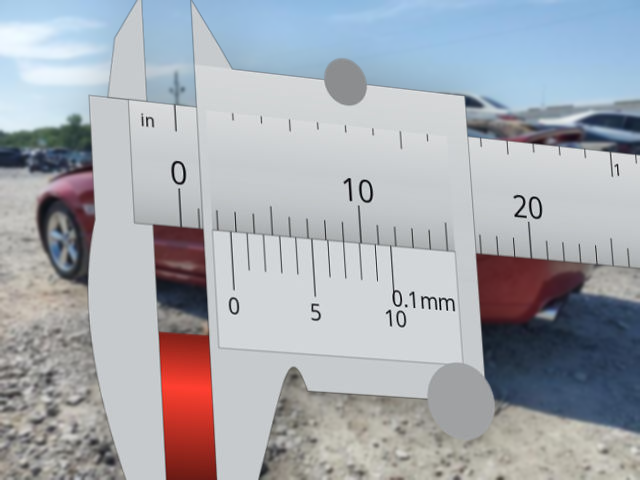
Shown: 2.7; mm
